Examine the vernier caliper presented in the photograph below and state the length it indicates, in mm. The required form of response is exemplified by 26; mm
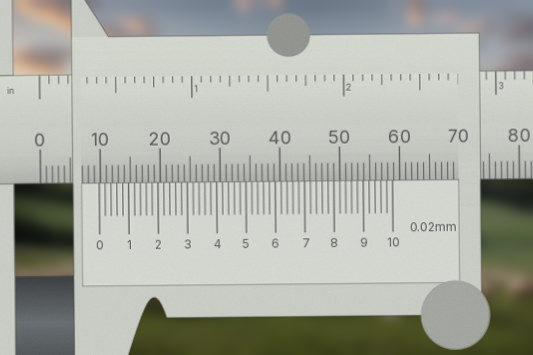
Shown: 9.8; mm
